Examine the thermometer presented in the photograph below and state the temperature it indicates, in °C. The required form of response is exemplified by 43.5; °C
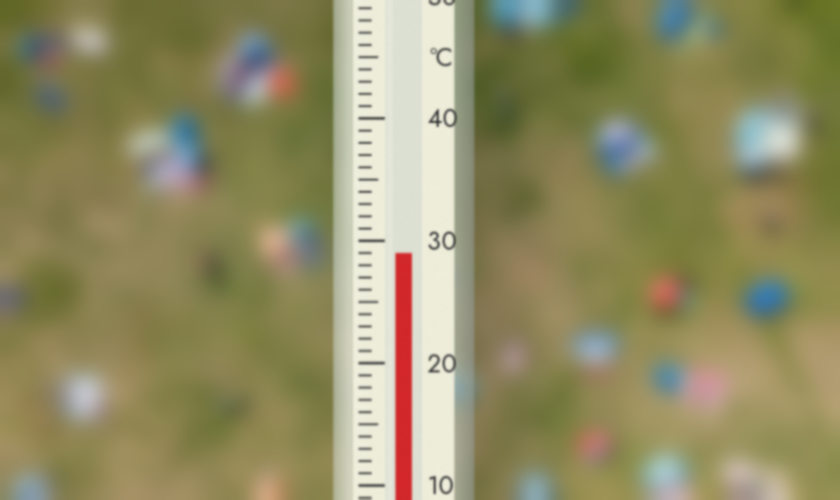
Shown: 29; °C
